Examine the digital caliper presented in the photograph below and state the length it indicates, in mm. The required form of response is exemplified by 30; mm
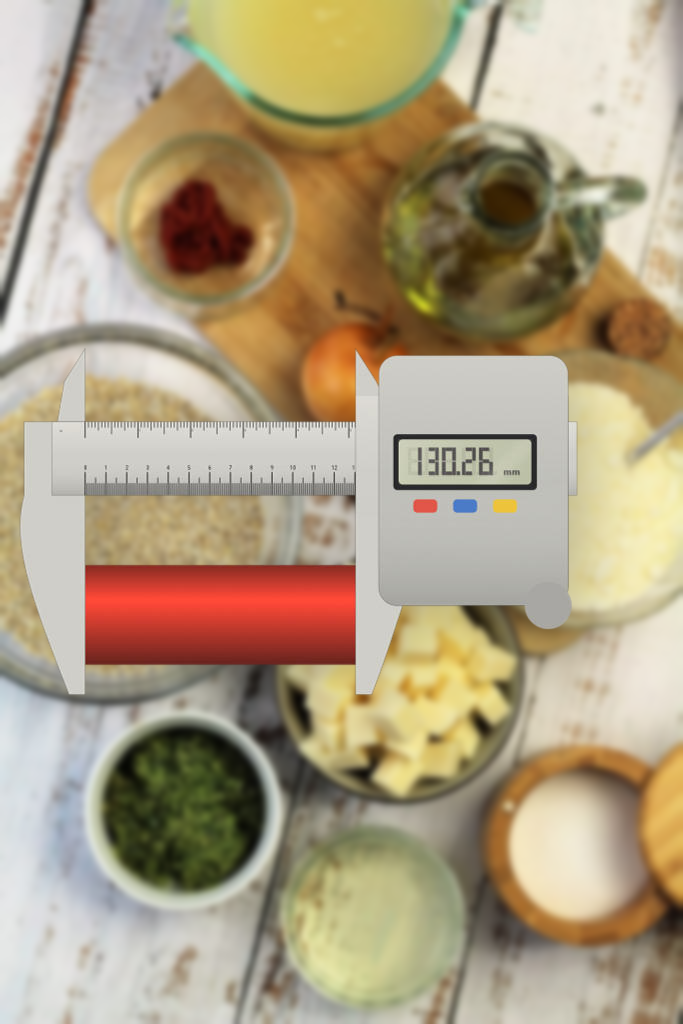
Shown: 130.26; mm
